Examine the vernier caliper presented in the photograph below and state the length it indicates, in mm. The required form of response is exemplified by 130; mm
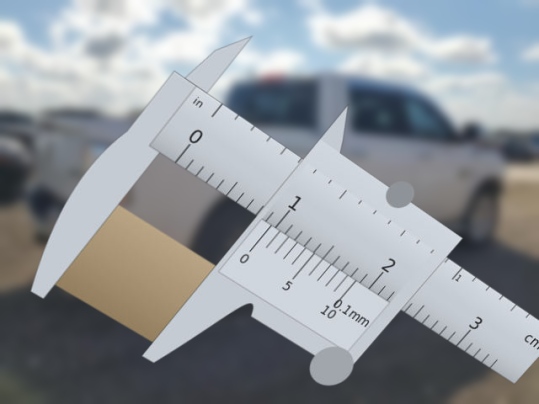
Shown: 9.6; mm
